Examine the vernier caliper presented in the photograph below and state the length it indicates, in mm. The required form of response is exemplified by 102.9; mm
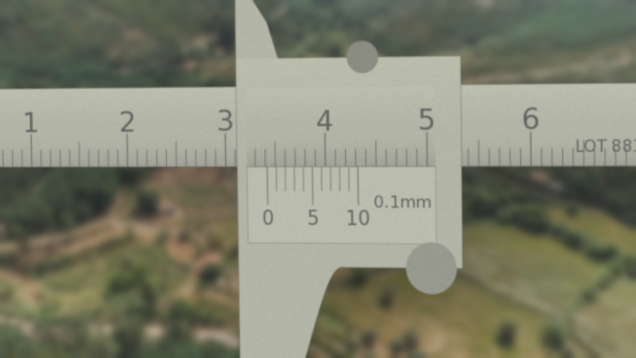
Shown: 34.2; mm
